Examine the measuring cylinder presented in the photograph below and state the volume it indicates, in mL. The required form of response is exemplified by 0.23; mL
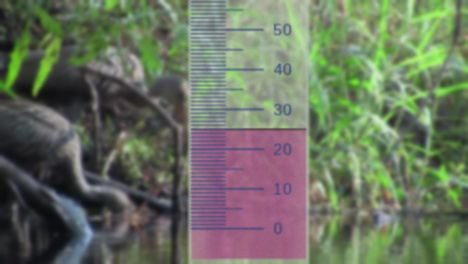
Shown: 25; mL
